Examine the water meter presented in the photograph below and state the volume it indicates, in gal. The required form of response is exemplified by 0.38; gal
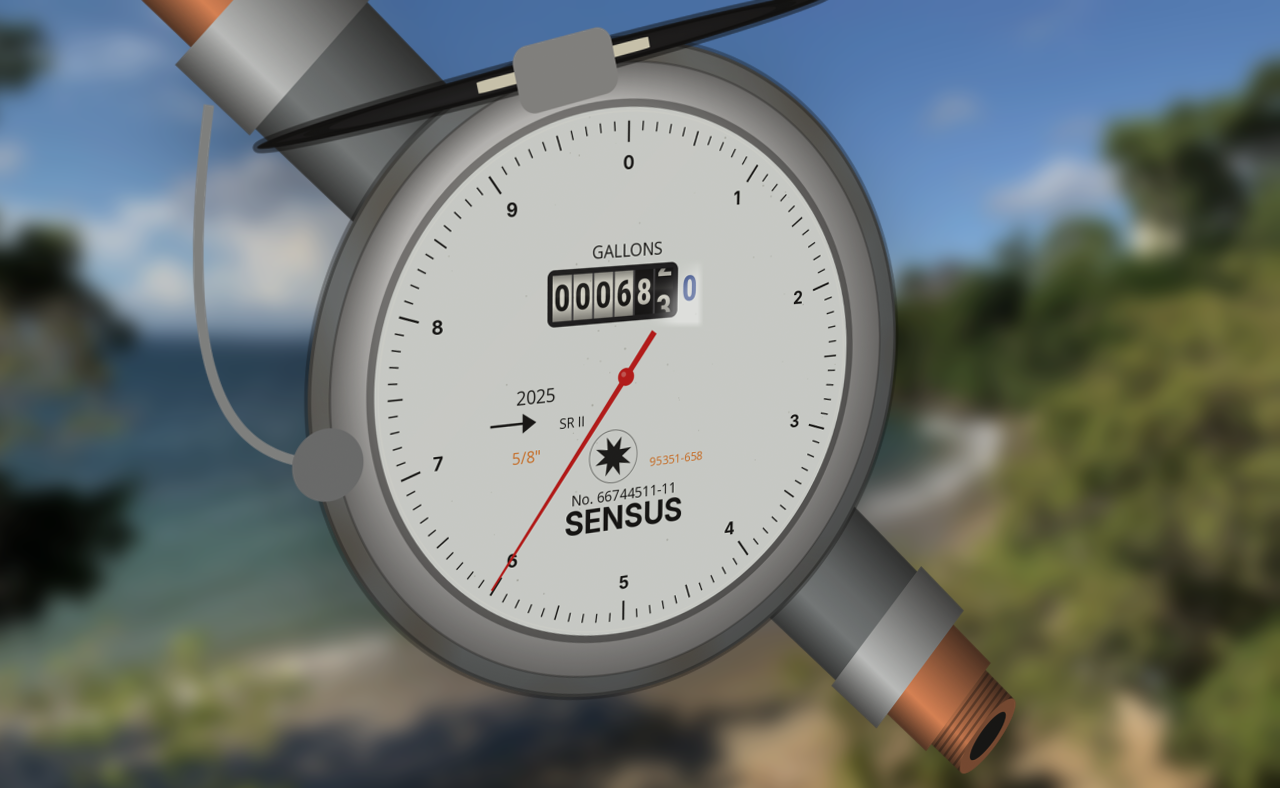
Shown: 6826.0; gal
